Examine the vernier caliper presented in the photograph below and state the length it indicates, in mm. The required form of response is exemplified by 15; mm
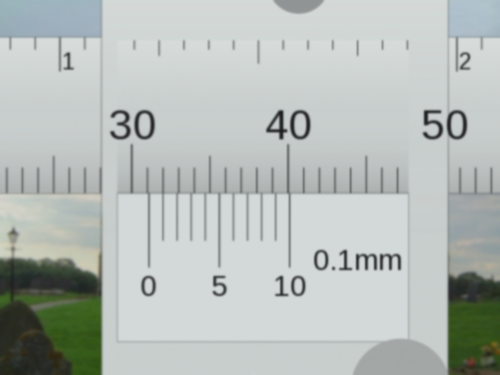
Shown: 31.1; mm
